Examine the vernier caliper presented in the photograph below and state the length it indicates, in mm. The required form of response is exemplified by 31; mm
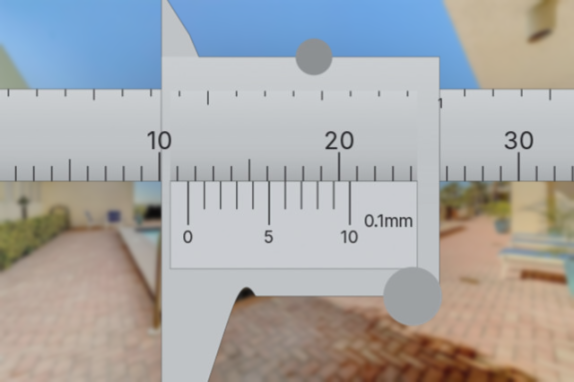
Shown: 11.6; mm
